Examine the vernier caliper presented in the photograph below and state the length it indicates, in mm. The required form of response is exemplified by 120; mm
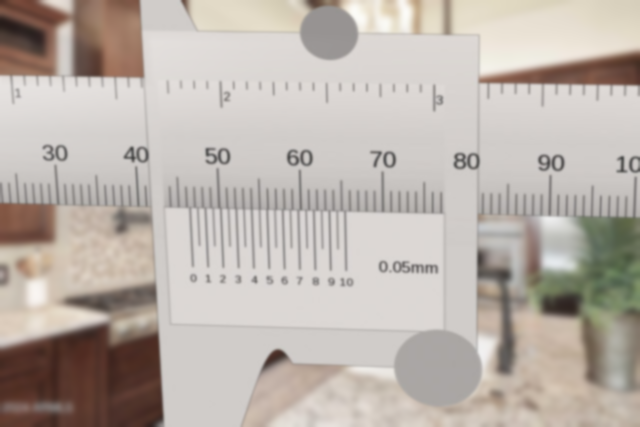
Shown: 46.4; mm
